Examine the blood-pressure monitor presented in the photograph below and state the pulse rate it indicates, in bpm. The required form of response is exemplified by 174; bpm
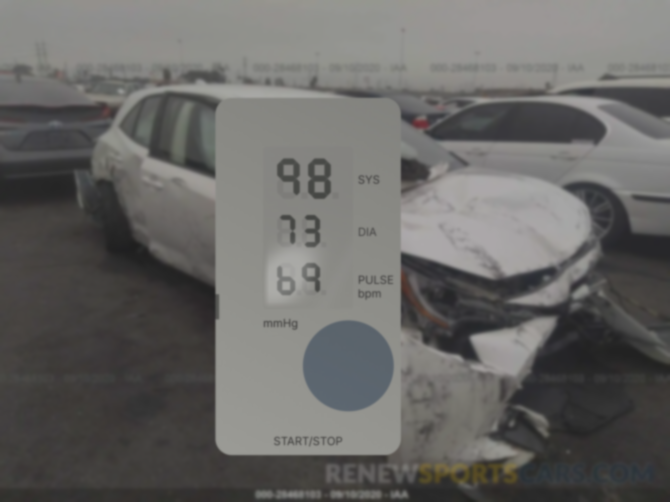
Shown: 69; bpm
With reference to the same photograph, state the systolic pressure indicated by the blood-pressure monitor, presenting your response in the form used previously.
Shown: 98; mmHg
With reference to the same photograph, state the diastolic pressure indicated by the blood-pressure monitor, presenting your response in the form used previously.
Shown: 73; mmHg
